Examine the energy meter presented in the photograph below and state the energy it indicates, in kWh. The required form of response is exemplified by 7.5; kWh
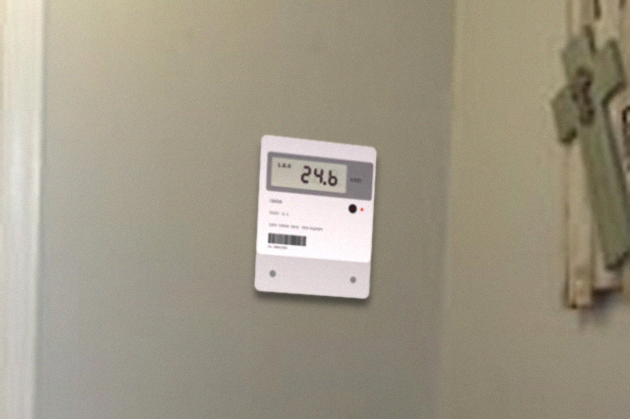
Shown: 24.6; kWh
